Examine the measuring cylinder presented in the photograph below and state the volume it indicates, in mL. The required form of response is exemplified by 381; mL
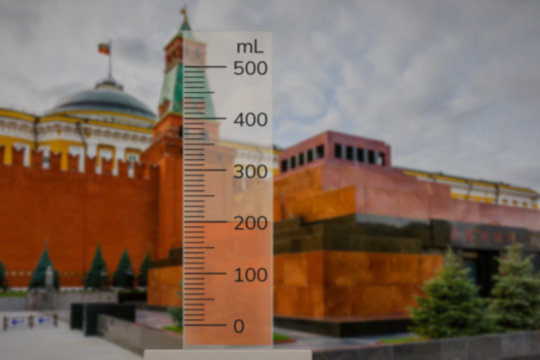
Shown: 200; mL
